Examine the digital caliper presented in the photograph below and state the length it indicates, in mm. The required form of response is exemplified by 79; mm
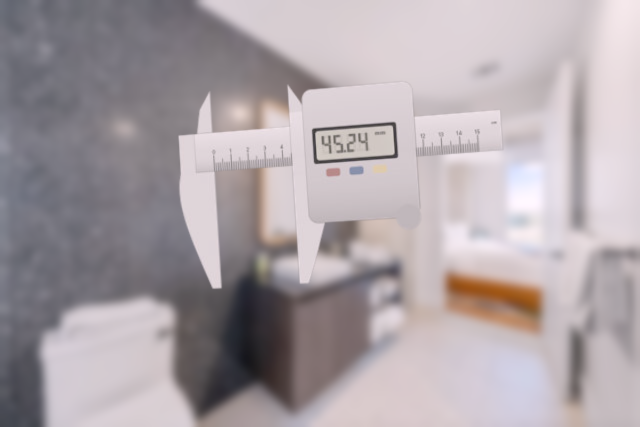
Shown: 45.24; mm
